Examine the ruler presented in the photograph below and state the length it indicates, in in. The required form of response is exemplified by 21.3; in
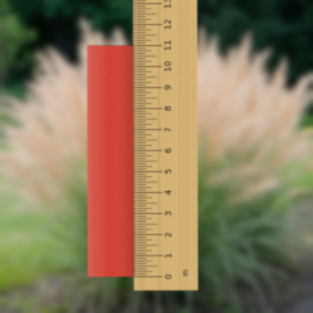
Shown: 11; in
